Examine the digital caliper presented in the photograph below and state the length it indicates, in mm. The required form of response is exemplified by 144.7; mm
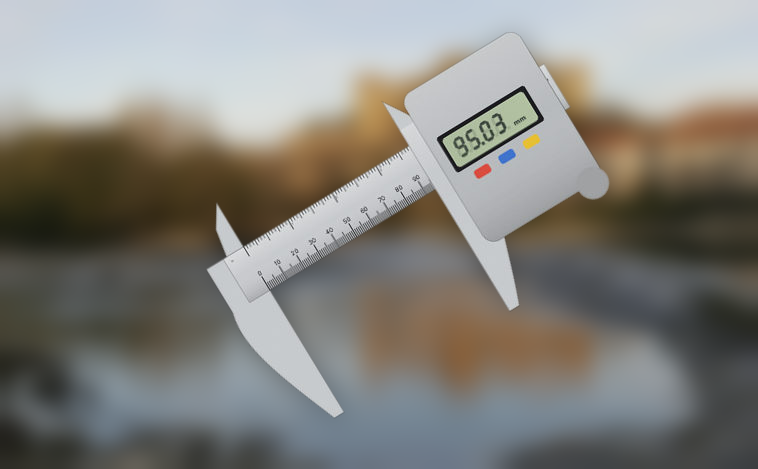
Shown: 95.03; mm
